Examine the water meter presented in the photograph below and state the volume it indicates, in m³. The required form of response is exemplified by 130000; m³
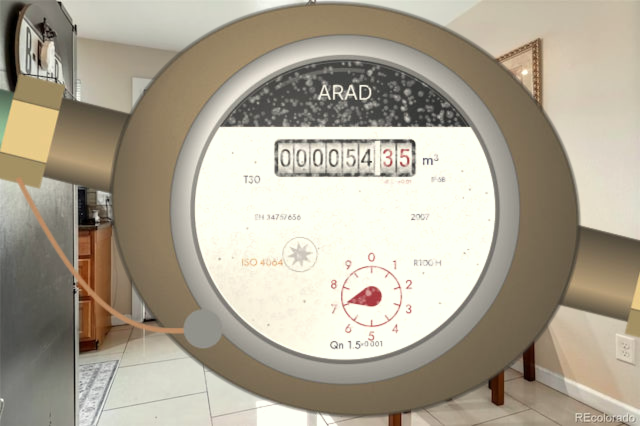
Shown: 54.357; m³
